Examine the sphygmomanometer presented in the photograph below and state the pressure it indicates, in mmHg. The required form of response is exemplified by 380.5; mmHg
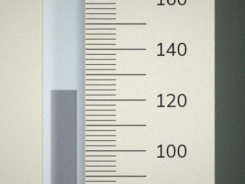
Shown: 124; mmHg
